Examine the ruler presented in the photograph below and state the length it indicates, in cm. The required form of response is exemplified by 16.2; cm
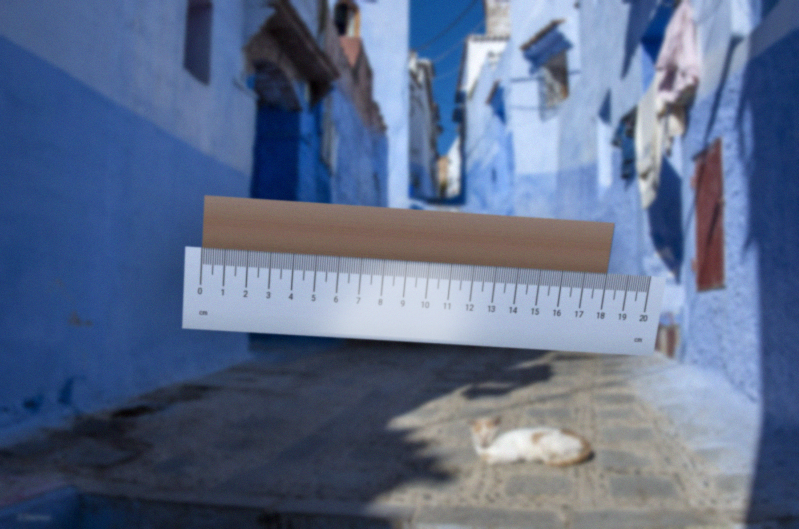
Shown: 18; cm
